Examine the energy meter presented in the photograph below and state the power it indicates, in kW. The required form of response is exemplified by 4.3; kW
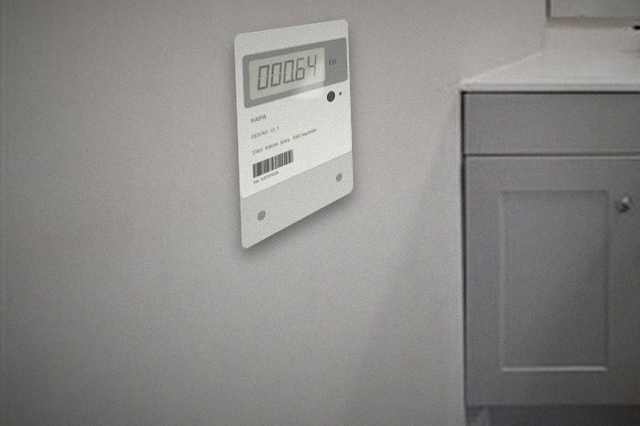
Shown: 0.64; kW
